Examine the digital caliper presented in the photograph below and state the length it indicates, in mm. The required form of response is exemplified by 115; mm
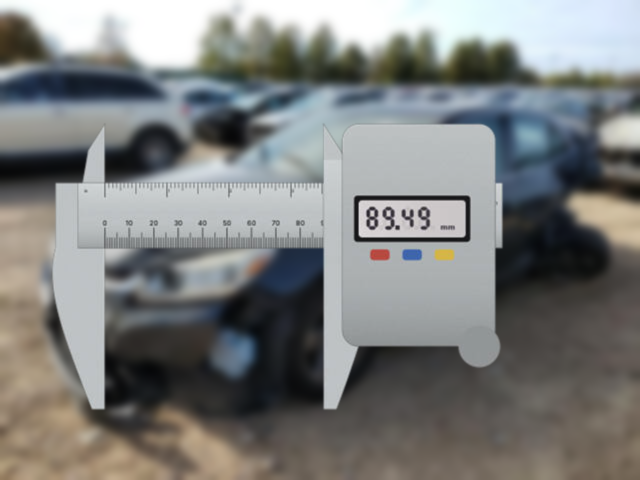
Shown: 89.49; mm
